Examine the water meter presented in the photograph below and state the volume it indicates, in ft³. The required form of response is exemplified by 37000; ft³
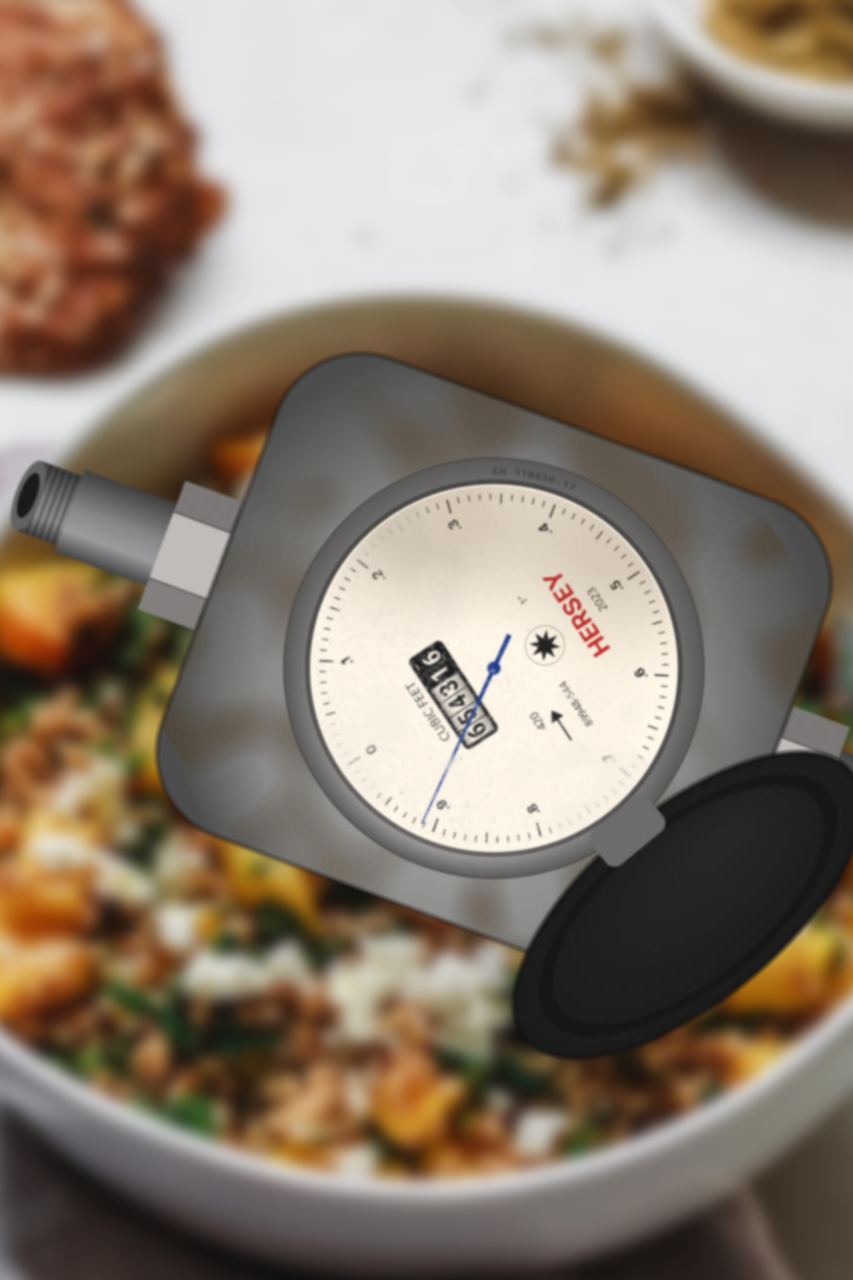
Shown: 654315.91; ft³
